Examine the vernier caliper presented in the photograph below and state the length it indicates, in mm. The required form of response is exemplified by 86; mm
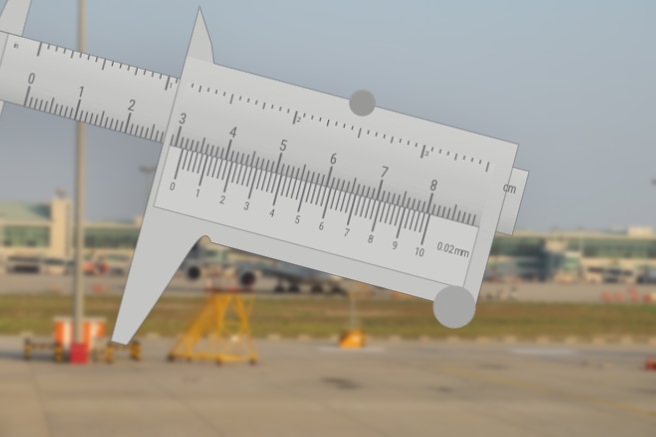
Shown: 31.5; mm
